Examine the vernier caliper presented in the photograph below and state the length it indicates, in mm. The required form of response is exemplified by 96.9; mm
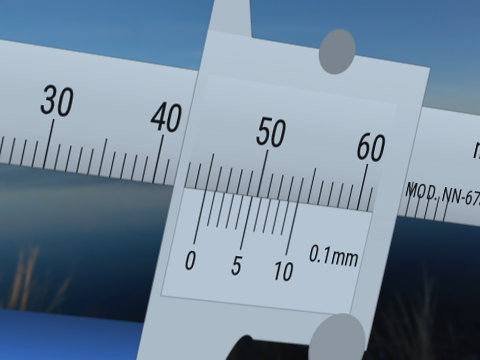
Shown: 45.0; mm
